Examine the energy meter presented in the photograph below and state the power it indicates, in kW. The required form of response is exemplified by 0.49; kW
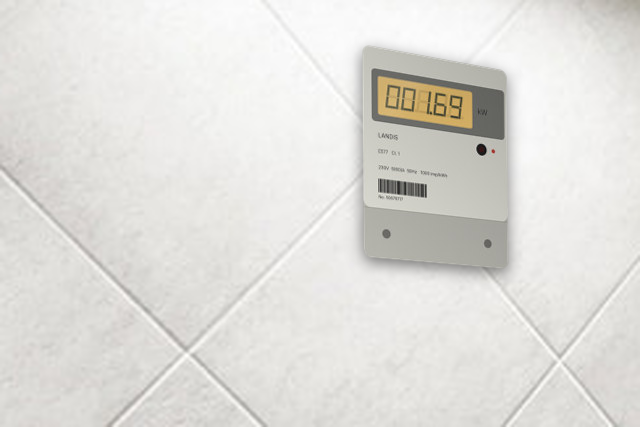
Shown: 1.69; kW
